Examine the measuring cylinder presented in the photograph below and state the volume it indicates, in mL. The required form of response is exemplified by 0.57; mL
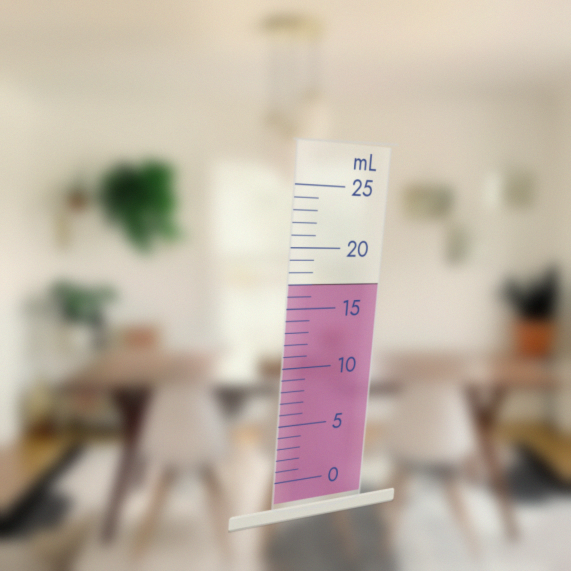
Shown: 17; mL
